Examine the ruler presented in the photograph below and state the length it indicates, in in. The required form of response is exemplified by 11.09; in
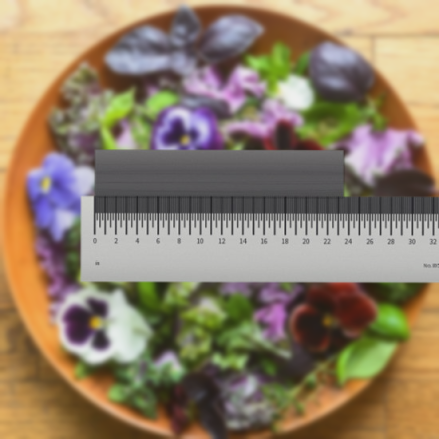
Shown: 23.5; in
